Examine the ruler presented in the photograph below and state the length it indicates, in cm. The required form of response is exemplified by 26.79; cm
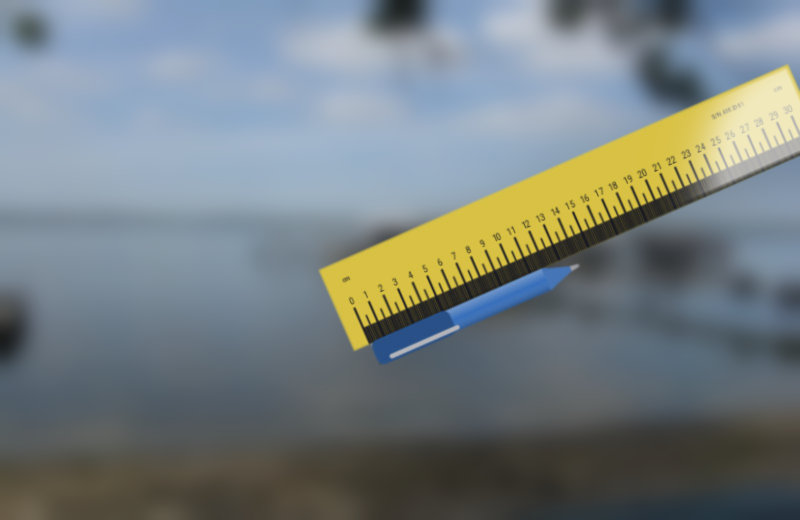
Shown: 14; cm
